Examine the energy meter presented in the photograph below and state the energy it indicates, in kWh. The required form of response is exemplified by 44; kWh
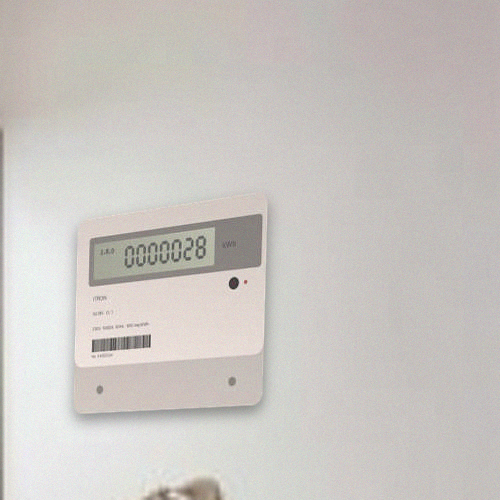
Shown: 28; kWh
